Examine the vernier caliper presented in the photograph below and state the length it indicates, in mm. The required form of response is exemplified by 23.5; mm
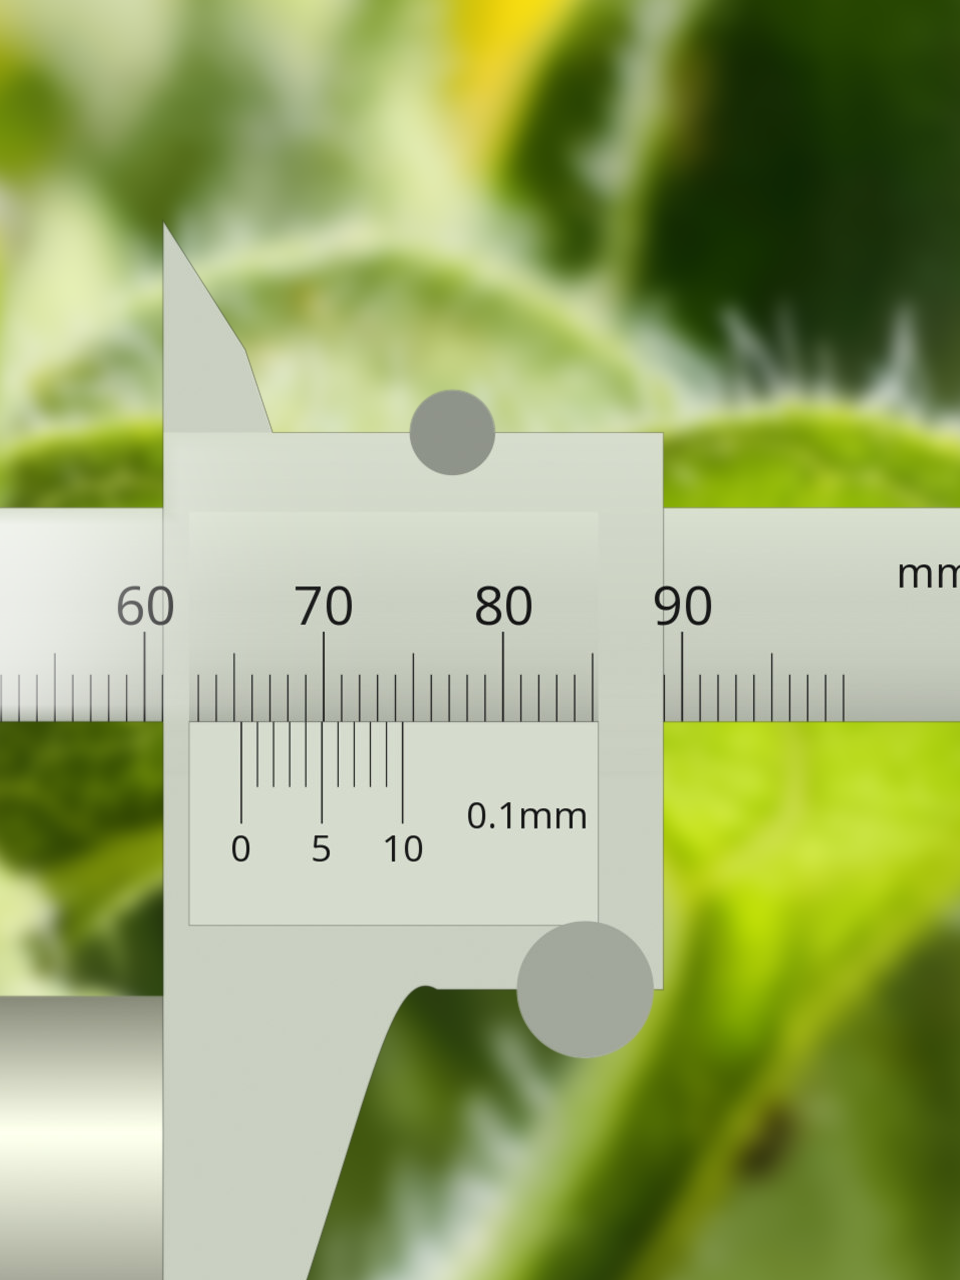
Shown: 65.4; mm
